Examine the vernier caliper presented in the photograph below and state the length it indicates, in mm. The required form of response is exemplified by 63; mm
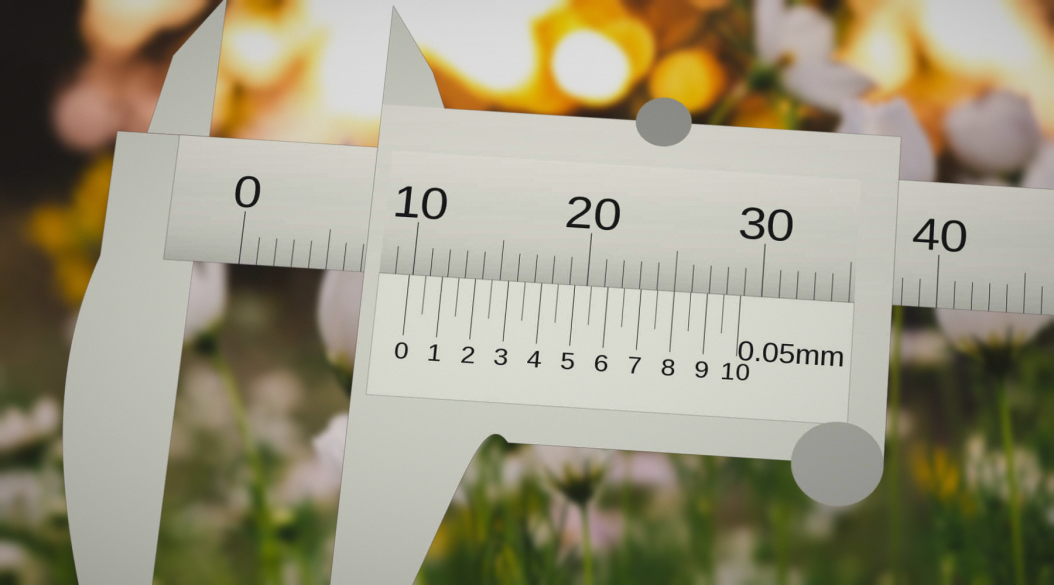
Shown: 9.8; mm
